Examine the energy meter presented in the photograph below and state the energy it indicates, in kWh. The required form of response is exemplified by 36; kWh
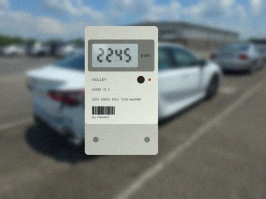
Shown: 2245; kWh
